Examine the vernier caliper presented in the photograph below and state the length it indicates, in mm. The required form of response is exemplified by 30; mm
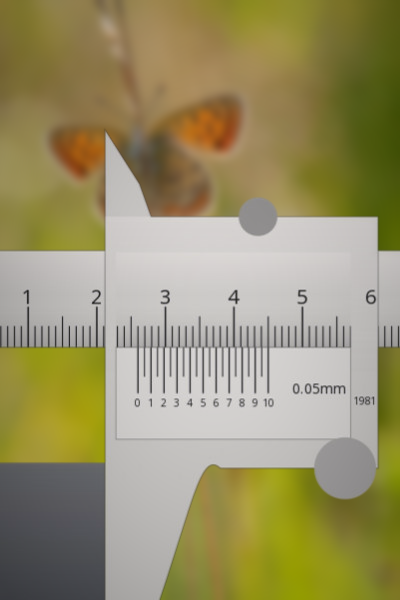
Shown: 26.0; mm
